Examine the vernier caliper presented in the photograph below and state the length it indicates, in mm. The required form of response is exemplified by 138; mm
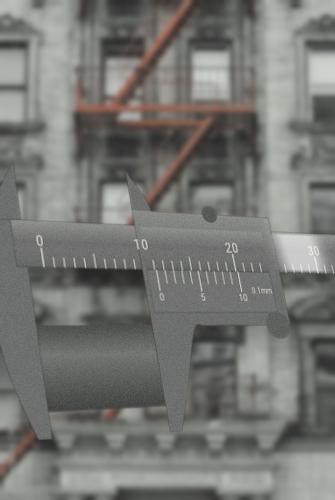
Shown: 11.2; mm
